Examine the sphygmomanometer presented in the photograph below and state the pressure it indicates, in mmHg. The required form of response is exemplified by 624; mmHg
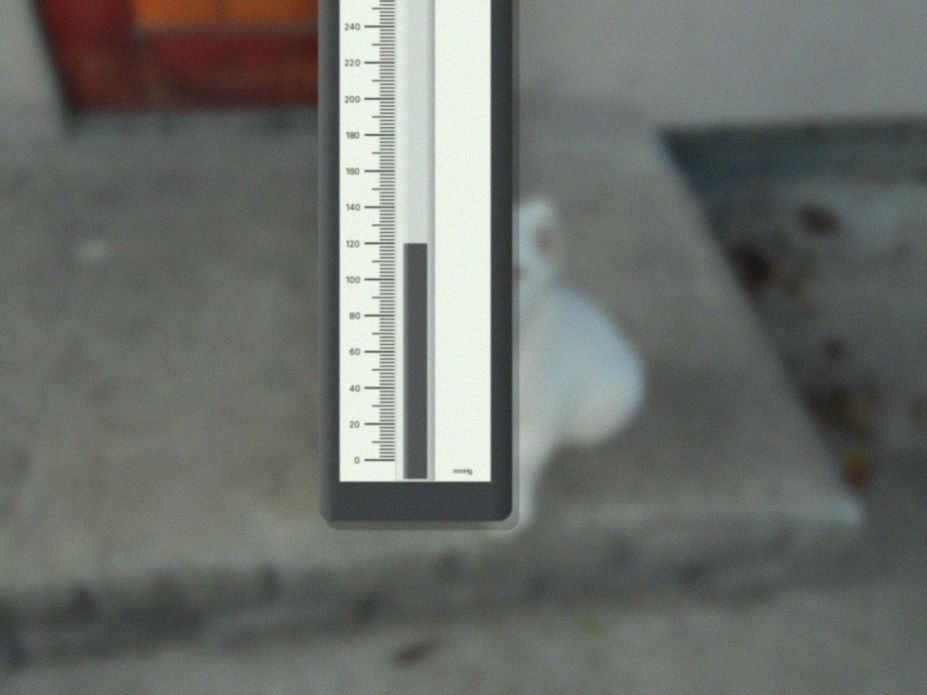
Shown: 120; mmHg
